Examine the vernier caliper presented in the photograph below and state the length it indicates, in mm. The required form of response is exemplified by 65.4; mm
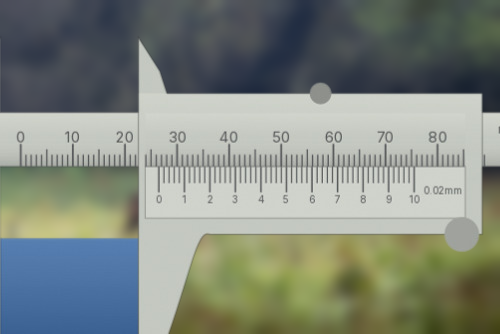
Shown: 26.5; mm
